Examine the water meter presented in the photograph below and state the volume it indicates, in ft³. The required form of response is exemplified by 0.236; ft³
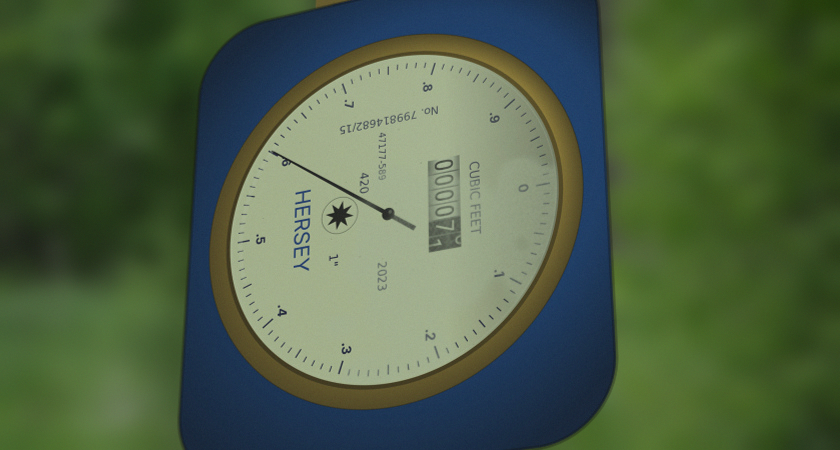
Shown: 70.60; ft³
